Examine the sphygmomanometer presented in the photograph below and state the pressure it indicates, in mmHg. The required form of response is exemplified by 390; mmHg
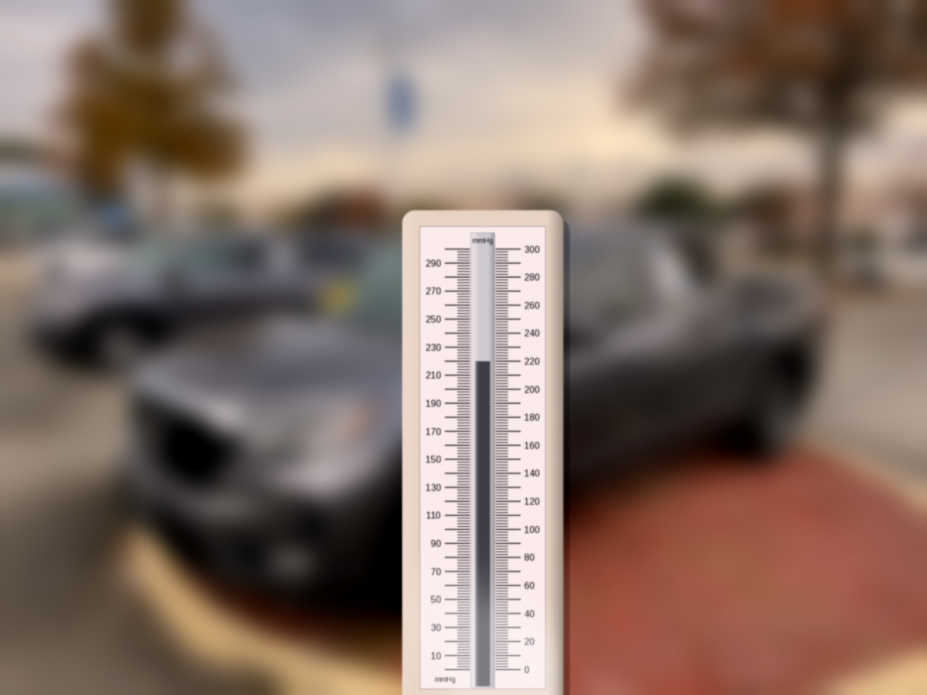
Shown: 220; mmHg
